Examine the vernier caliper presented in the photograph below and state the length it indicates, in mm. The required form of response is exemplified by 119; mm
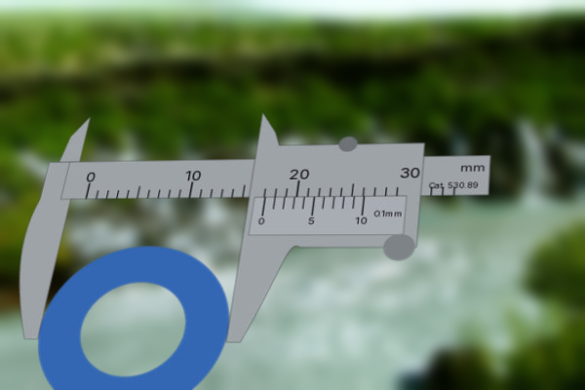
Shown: 17.1; mm
